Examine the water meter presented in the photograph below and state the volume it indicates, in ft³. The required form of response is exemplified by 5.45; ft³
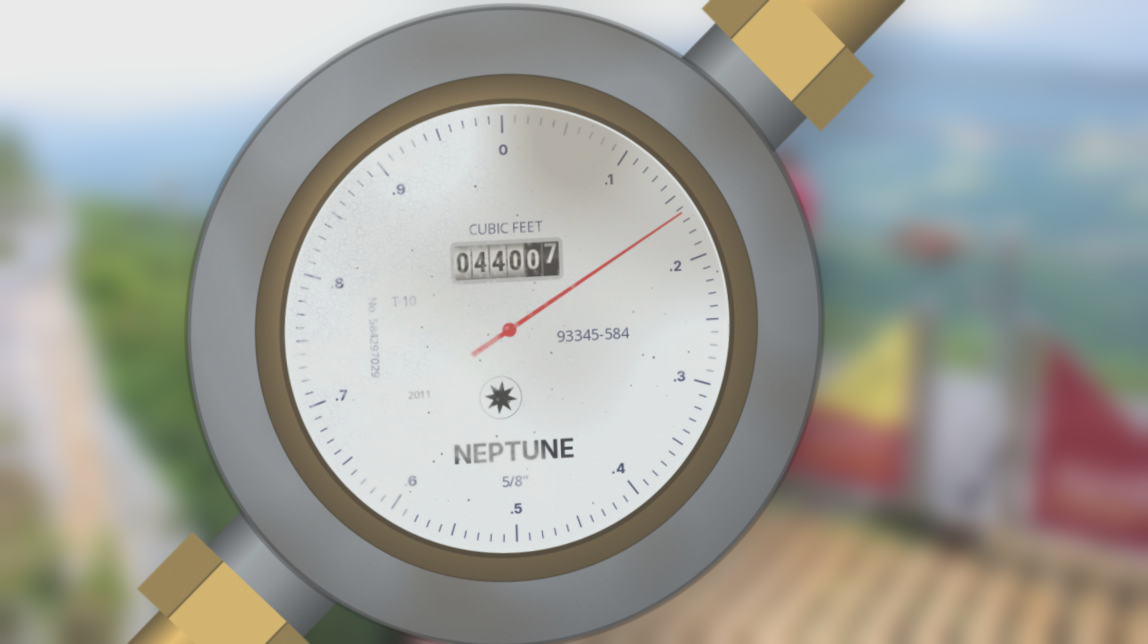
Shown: 44007.16; ft³
